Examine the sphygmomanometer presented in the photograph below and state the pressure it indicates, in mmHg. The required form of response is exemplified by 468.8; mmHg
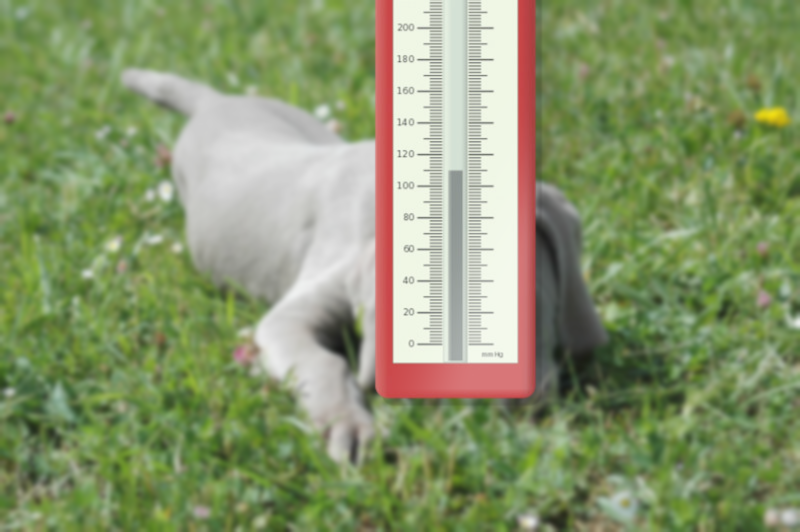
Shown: 110; mmHg
